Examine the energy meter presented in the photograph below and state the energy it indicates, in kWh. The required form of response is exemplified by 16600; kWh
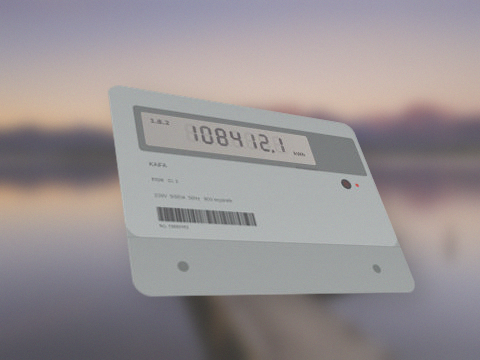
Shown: 108412.1; kWh
